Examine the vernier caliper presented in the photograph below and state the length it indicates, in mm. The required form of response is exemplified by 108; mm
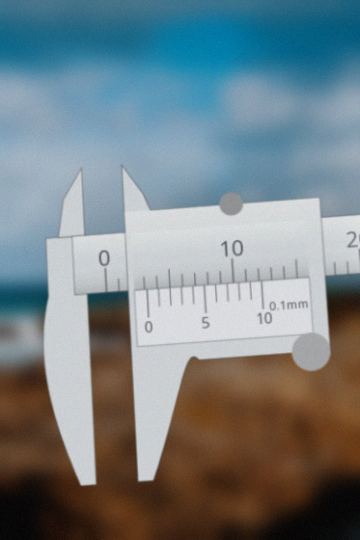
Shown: 3.2; mm
